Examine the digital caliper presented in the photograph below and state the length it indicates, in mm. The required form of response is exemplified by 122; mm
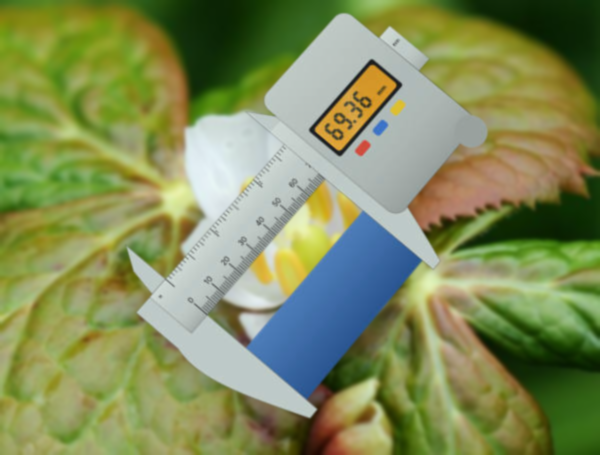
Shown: 69.36; mm
